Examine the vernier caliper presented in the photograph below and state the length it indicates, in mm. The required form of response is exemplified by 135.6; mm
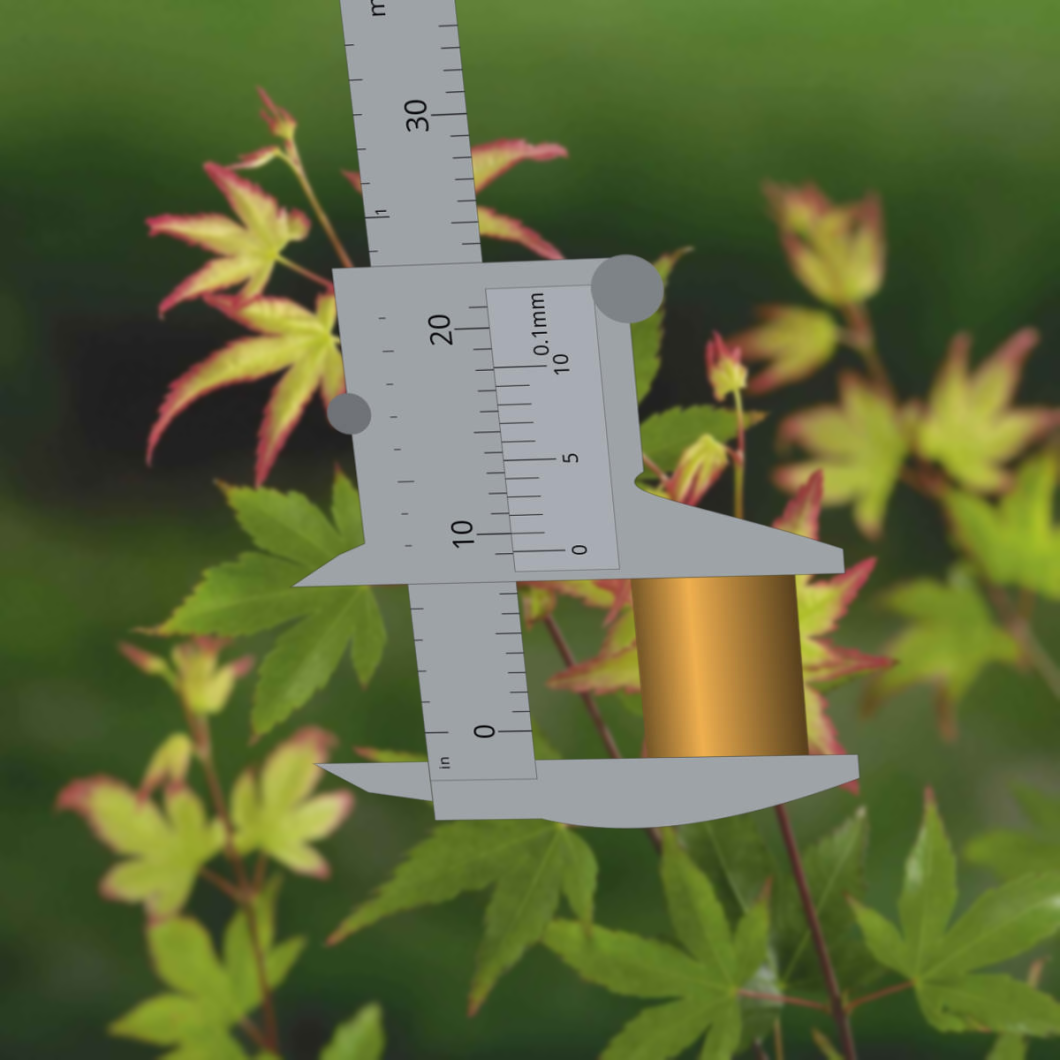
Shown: 9.1; mm
